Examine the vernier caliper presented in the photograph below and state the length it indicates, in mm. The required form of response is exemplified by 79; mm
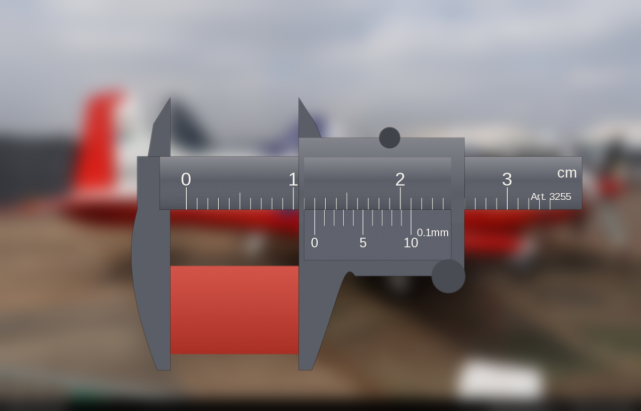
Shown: 12.0; mm
